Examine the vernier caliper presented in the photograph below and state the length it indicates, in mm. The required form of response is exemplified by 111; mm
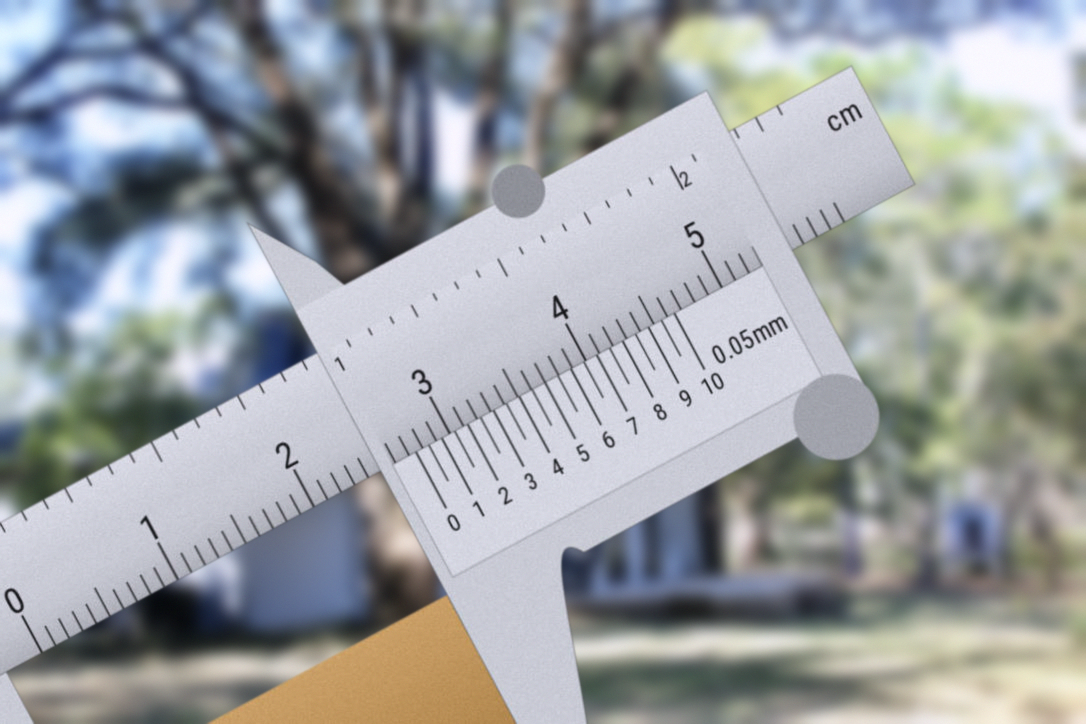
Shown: 27.5; mm
